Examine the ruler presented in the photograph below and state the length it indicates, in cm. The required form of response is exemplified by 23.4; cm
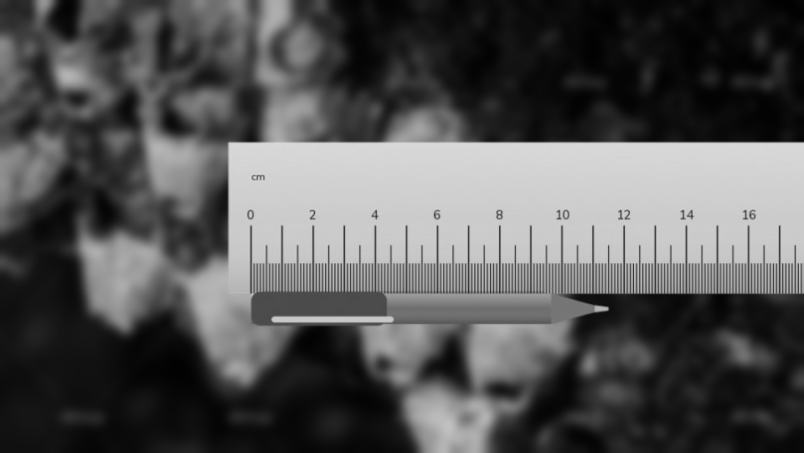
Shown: 11.5; cm
